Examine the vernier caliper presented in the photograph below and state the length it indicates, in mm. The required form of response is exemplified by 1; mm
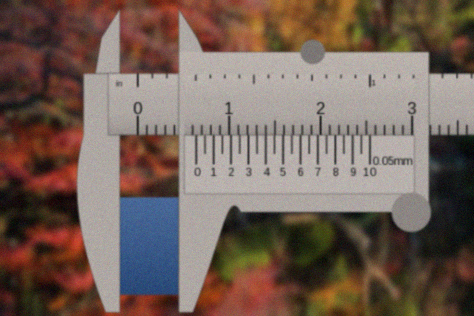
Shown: 6.4; mm
